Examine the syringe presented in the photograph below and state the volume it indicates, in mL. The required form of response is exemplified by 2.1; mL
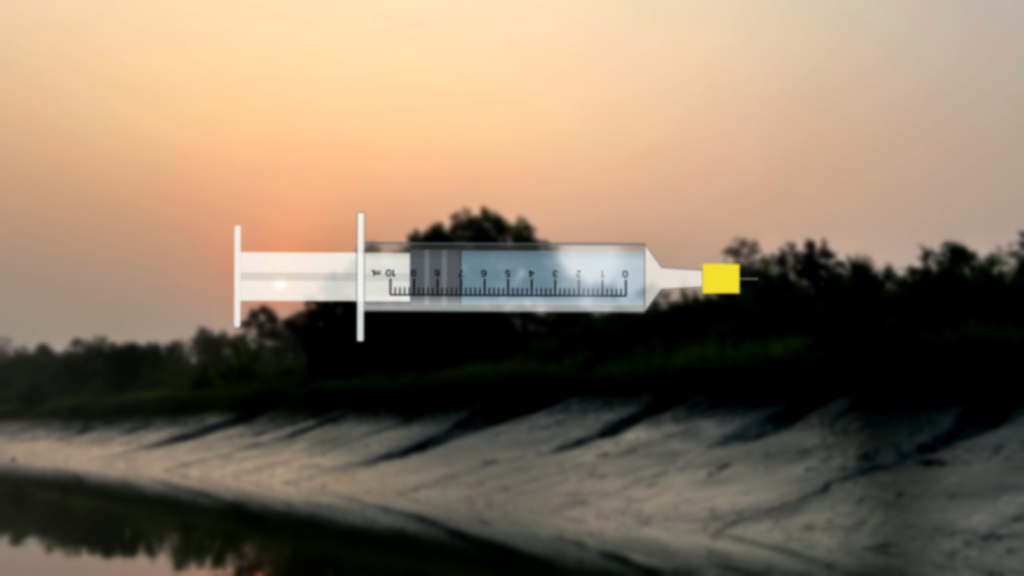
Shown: 7; mL
